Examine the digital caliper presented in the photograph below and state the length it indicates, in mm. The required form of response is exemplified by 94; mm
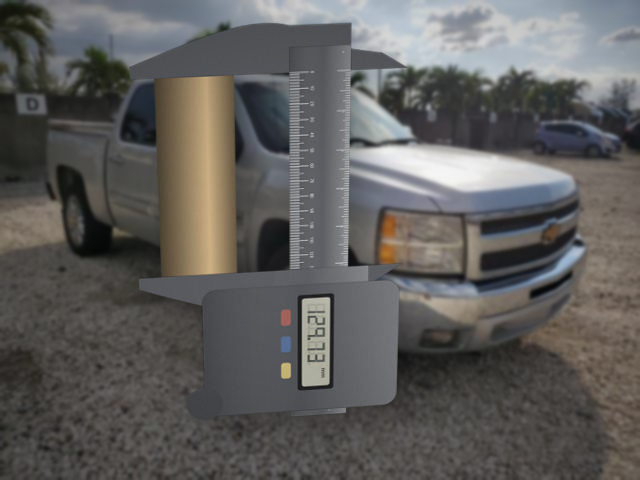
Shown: 129.73; mm
